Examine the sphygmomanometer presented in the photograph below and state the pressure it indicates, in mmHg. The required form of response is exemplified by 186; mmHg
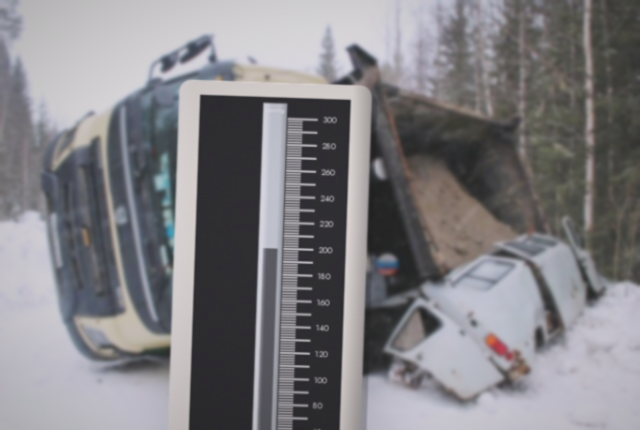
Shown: 200; mmHg
